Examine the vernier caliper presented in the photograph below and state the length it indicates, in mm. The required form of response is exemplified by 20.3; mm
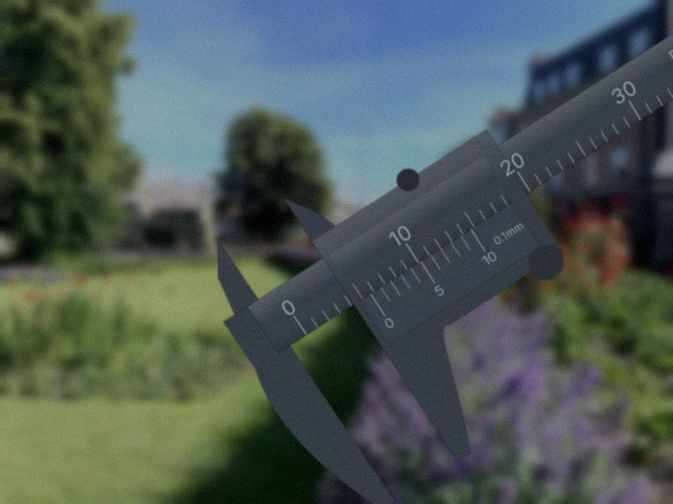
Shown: 5.7; mm
